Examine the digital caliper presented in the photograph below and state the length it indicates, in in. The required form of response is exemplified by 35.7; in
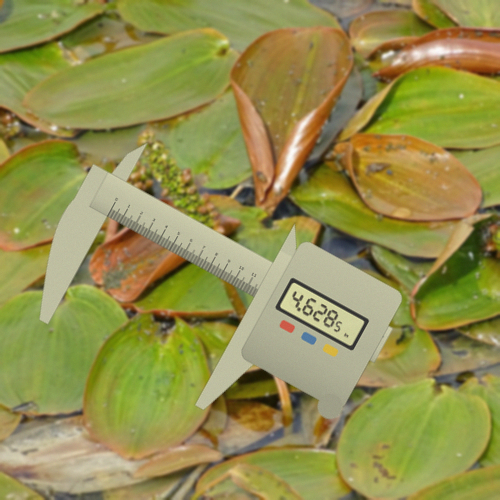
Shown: 4.6285; in
